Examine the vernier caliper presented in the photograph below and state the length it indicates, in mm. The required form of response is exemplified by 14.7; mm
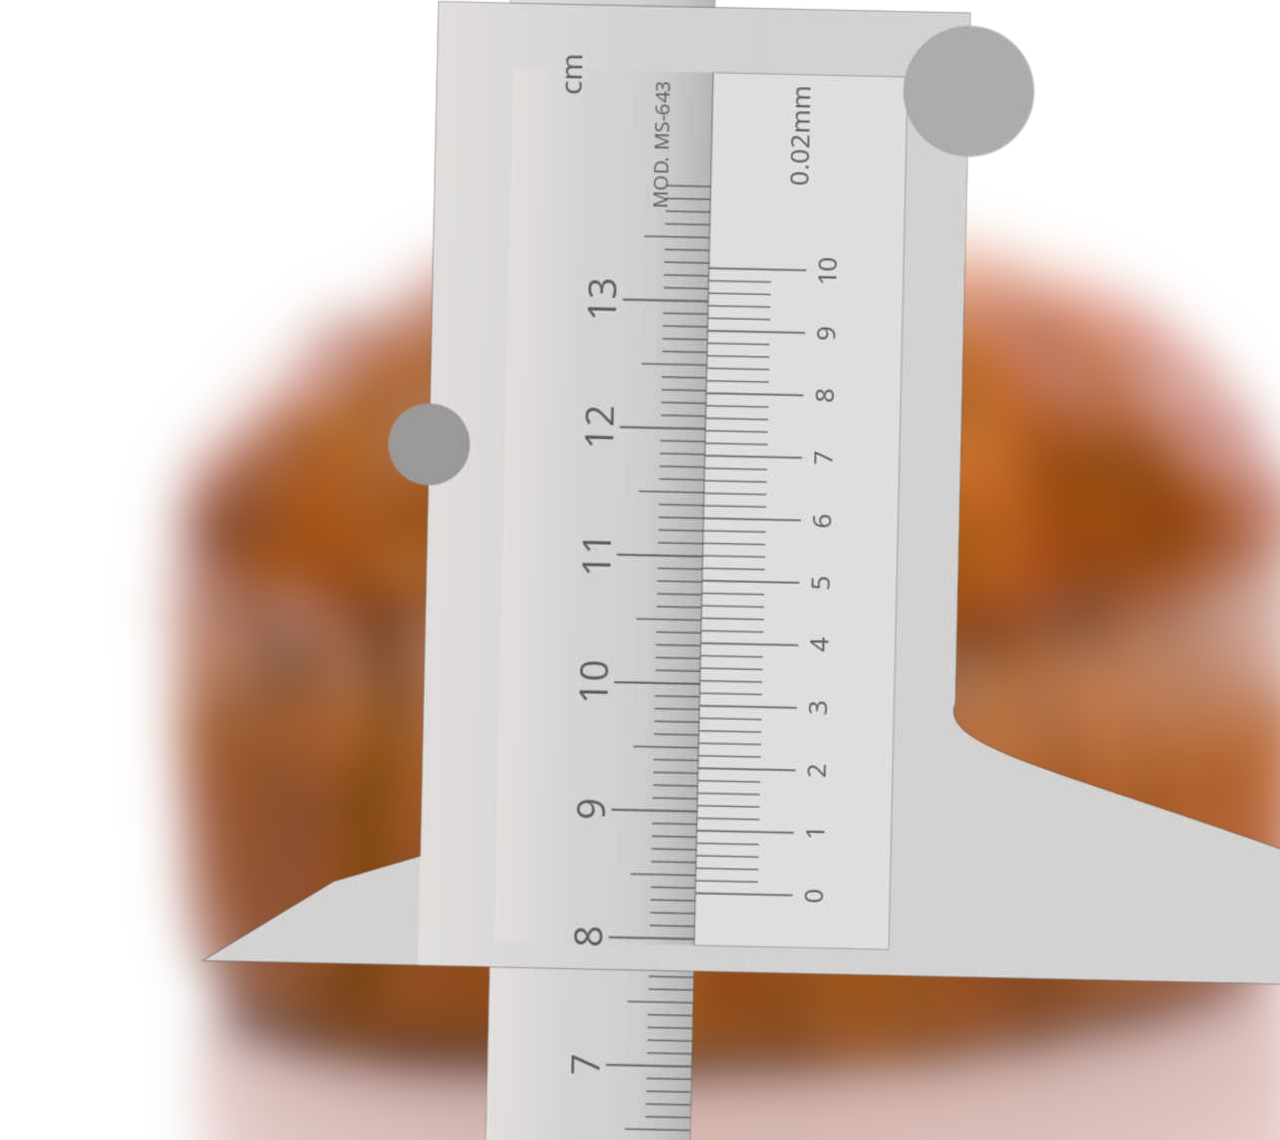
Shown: 83.6; mm
